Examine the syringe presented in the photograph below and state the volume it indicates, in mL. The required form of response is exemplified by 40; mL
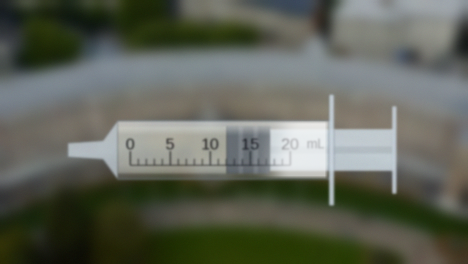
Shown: 12; mL
